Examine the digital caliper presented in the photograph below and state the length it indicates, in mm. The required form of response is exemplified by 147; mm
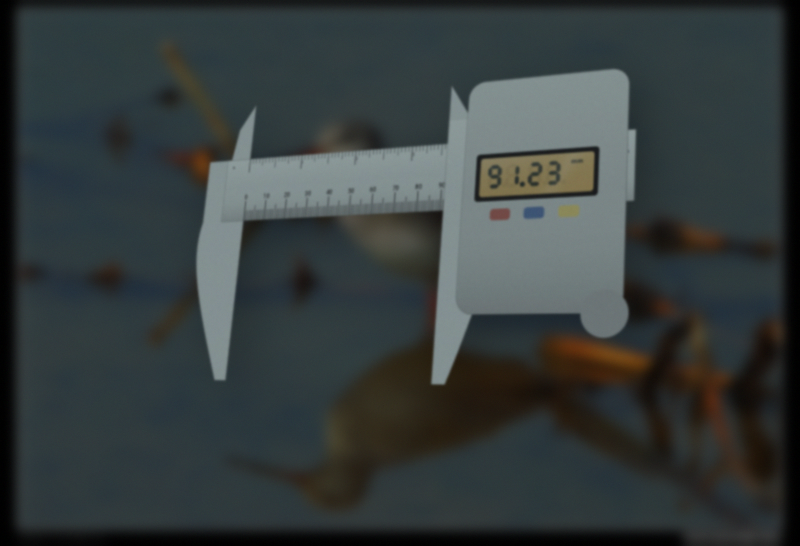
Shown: 91.23; mm
